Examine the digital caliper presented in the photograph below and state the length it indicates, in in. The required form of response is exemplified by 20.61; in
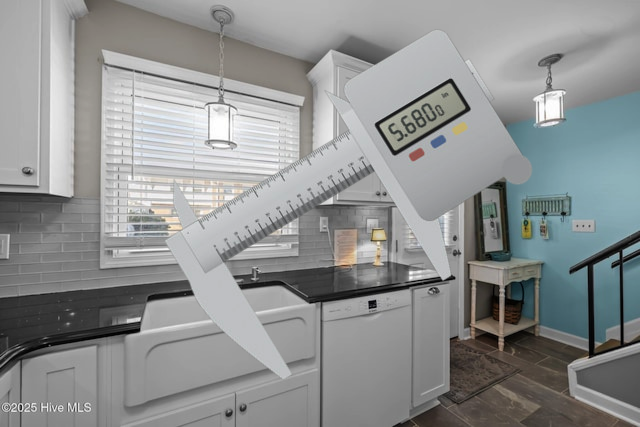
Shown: 5.6800; in
